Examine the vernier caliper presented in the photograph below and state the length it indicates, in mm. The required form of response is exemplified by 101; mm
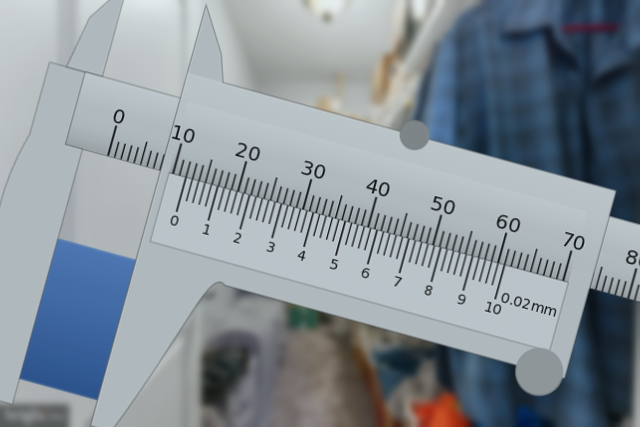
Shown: 12.0; mm
